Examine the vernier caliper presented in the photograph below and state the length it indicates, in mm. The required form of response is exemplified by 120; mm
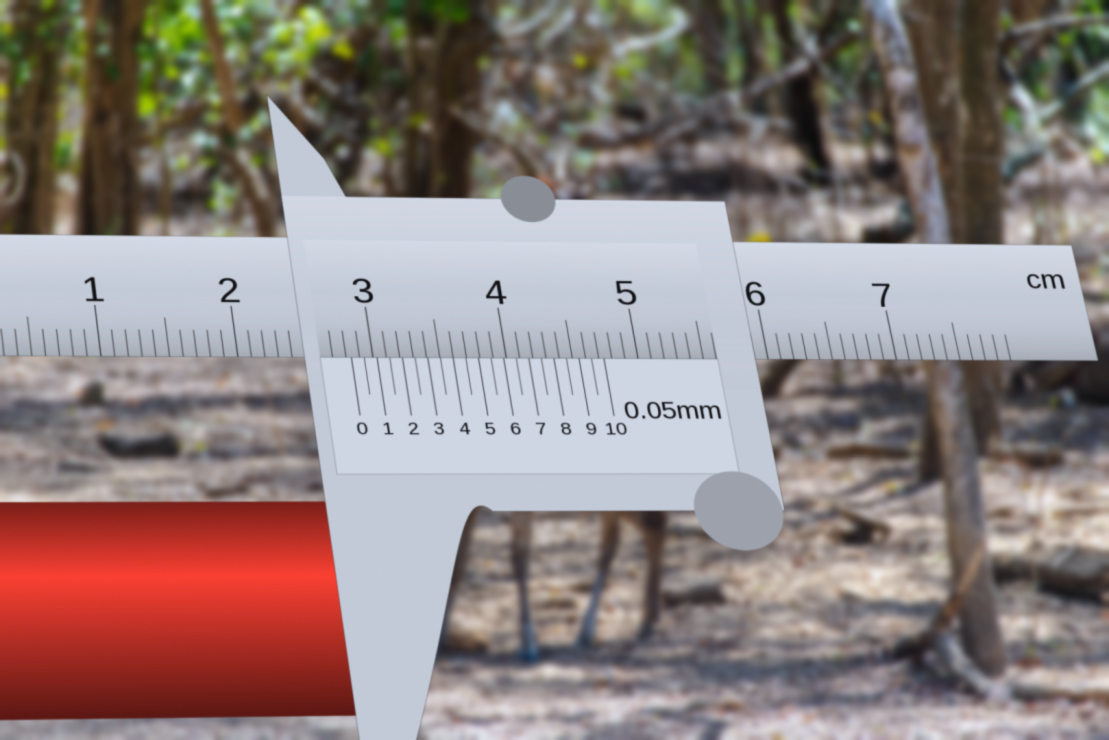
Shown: 28.4; mm
